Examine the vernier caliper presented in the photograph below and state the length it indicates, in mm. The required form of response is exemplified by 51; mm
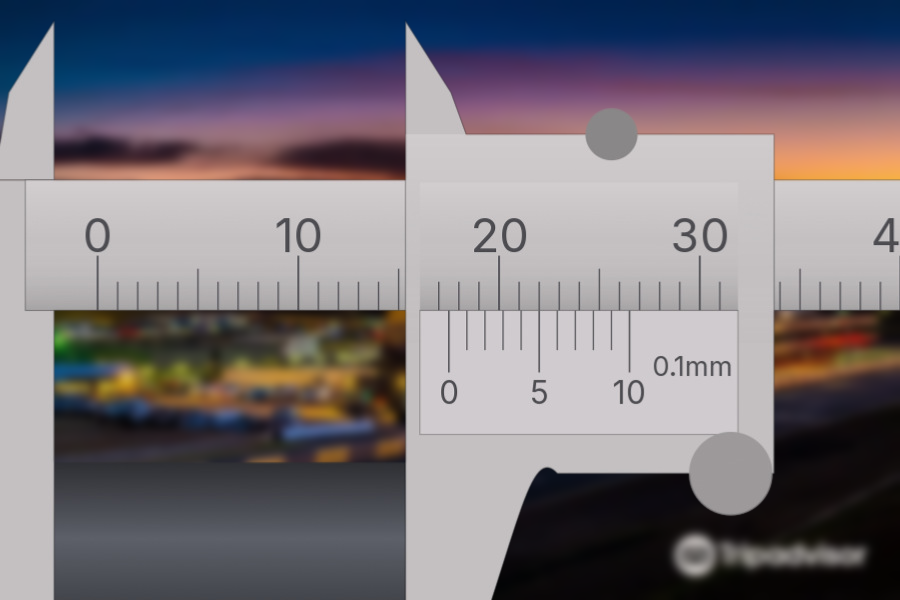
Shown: 17.5; mm
